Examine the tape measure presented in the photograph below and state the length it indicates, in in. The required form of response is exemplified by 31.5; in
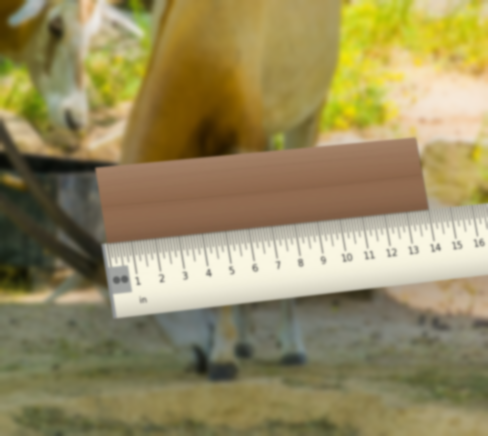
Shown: 14; in
